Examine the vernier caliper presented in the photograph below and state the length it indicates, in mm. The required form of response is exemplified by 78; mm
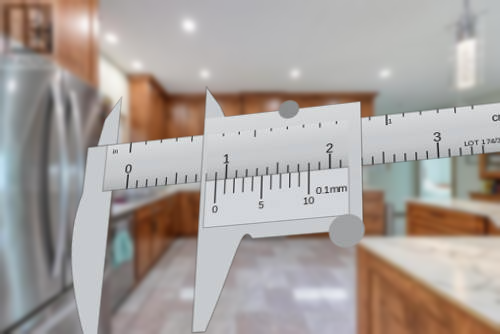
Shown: 9.0; mm
